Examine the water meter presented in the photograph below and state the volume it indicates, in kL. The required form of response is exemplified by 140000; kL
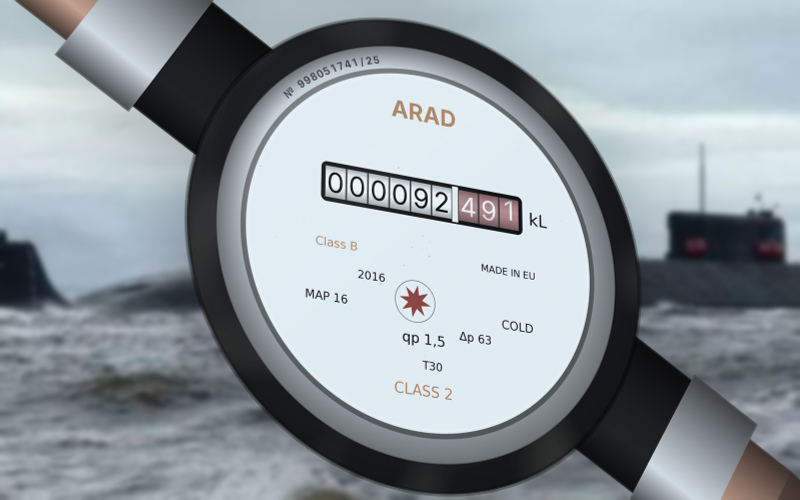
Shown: 92.491; kL
